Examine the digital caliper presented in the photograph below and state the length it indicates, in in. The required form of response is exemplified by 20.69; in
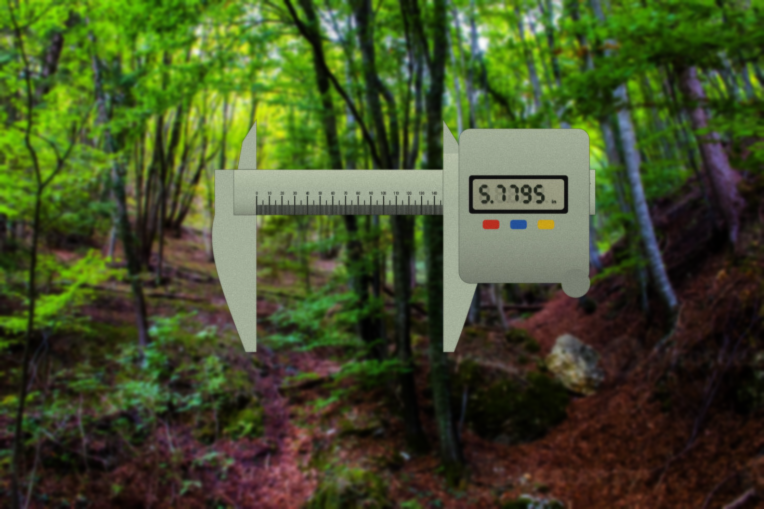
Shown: 5.7795; in
